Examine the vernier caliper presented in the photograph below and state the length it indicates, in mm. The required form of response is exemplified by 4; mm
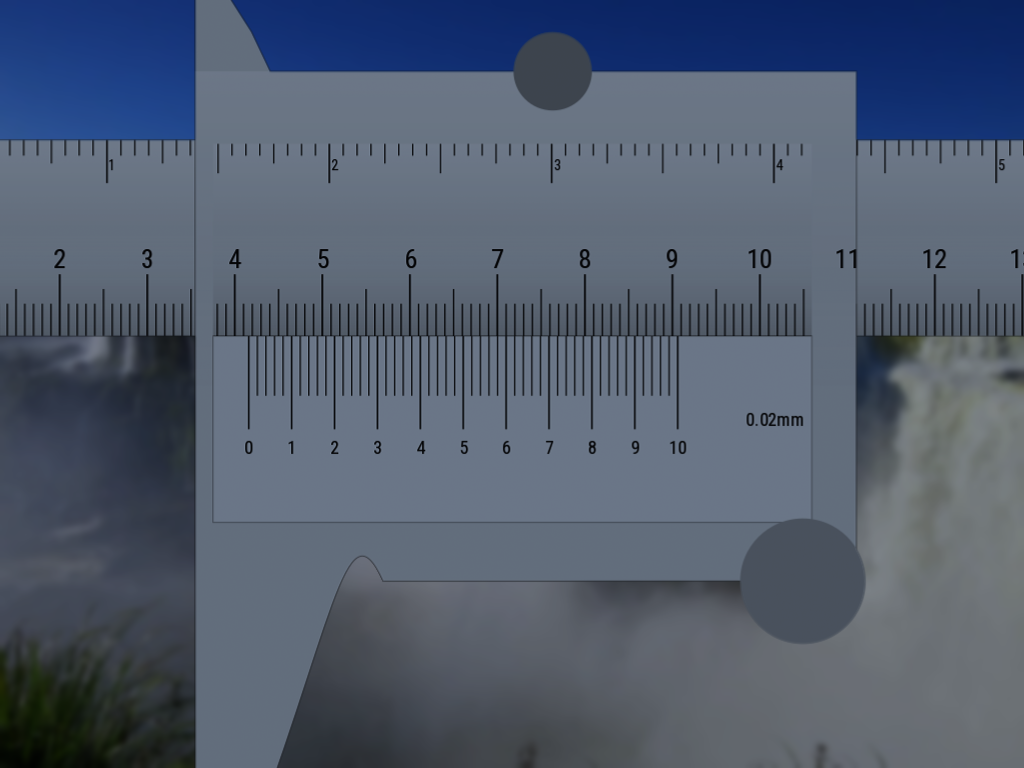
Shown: 41.6; mm
